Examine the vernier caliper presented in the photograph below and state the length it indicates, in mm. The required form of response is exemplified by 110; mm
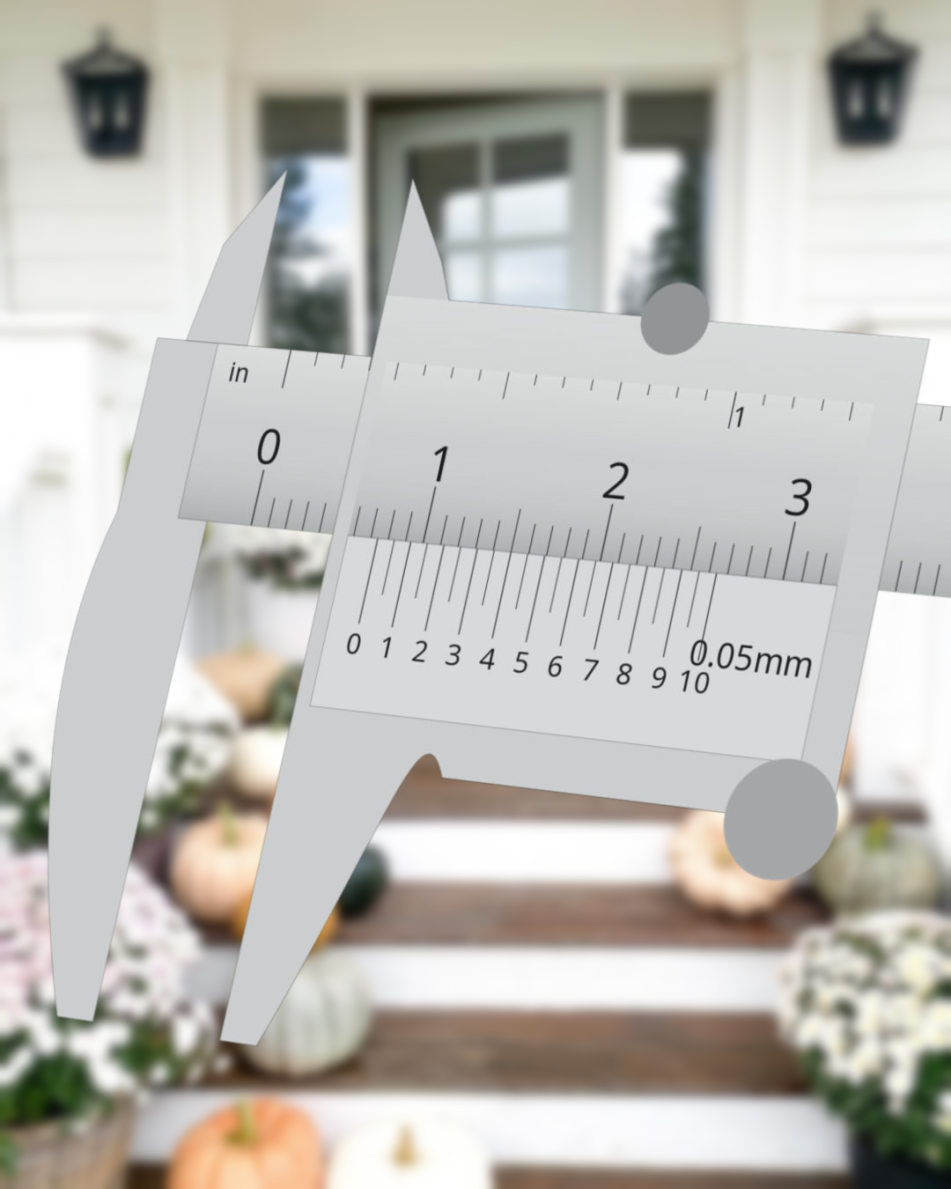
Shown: 7.4; mm
